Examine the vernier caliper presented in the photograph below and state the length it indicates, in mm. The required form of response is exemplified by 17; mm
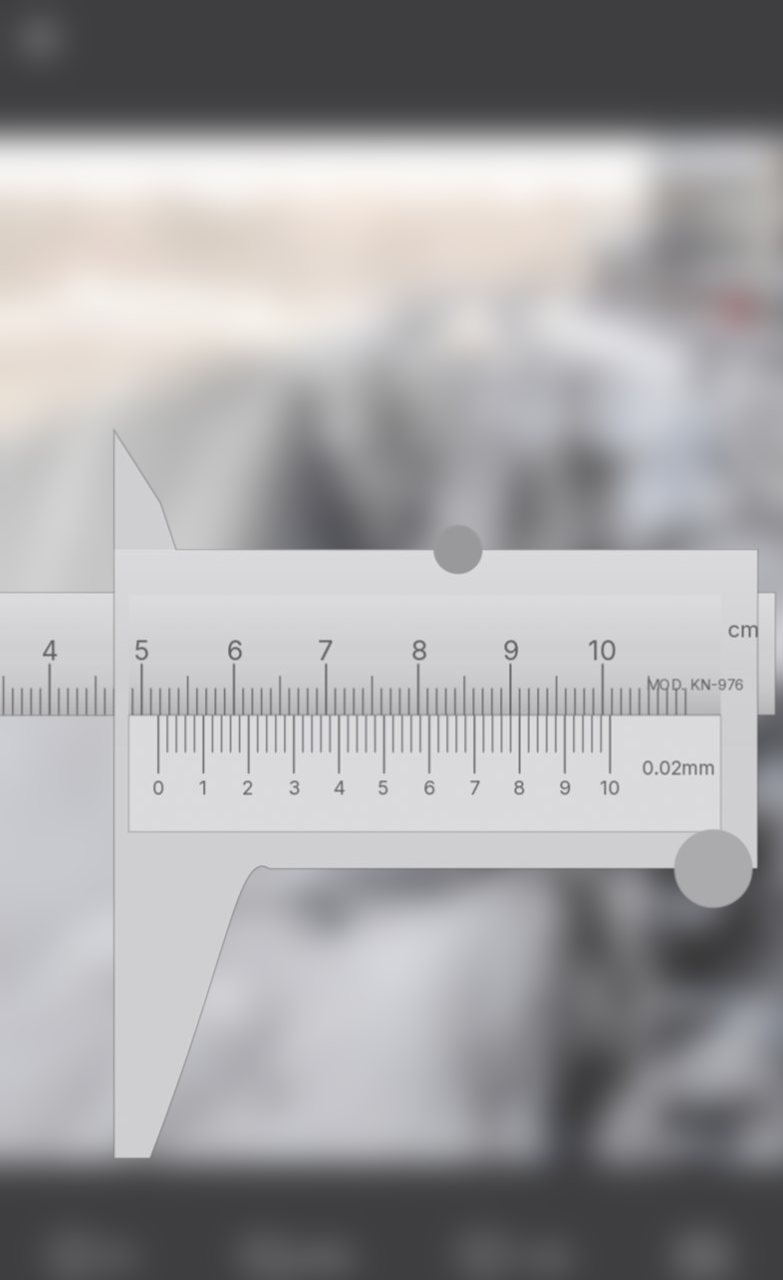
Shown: 51.8; mm
